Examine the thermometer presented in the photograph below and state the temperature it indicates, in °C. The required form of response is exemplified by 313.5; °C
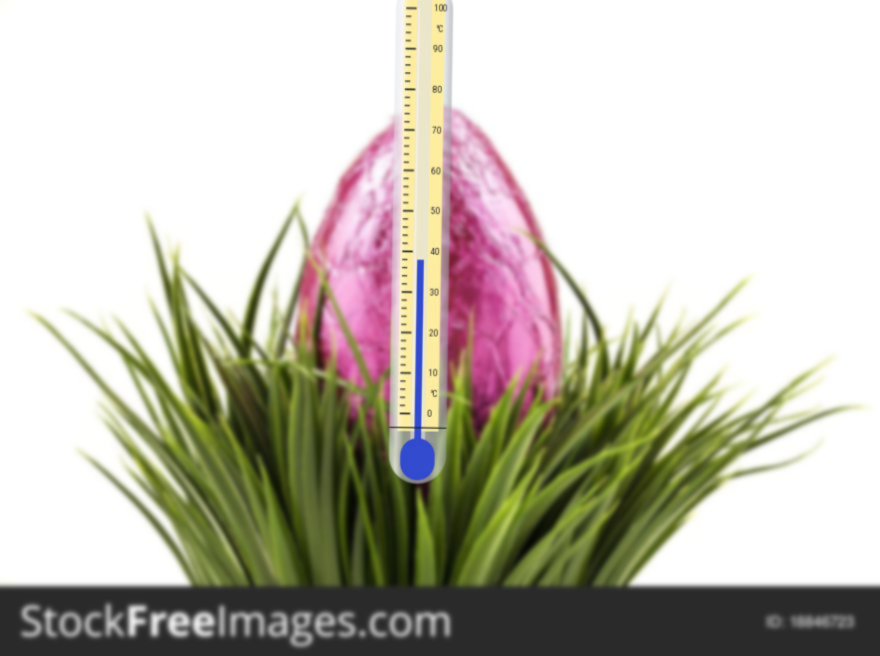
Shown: 38; °C
